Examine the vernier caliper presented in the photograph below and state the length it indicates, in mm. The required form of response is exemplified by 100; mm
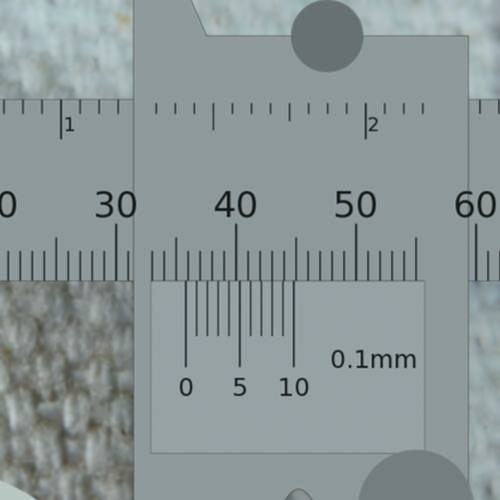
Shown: 35.8; mm
